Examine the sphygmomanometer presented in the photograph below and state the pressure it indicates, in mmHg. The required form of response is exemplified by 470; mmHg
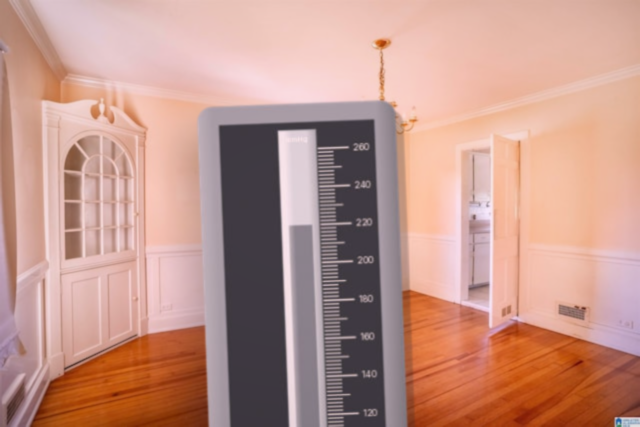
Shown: 220; mmHg
